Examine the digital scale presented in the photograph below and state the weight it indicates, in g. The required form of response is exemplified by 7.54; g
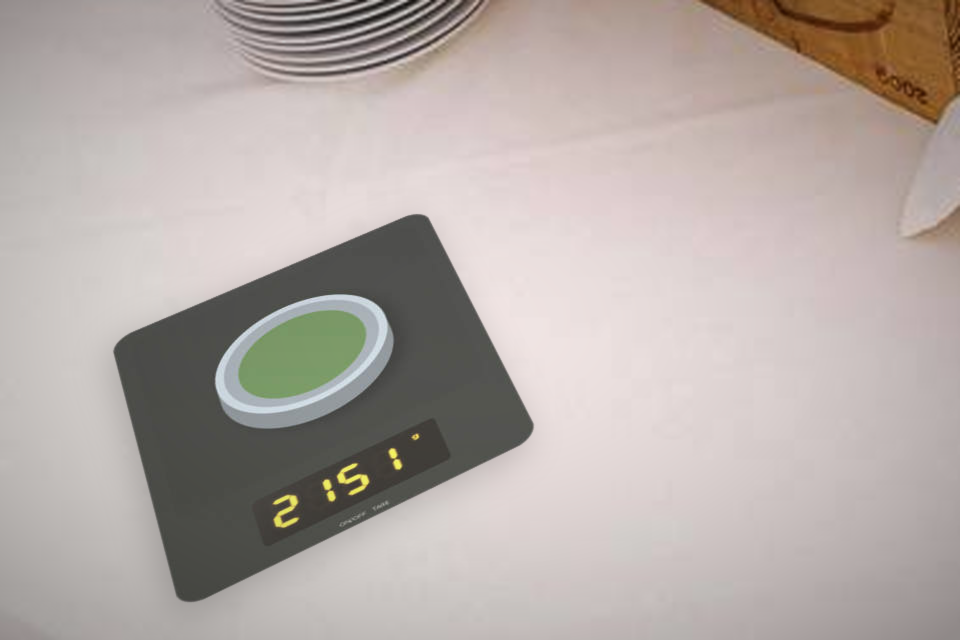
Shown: 2151; g
